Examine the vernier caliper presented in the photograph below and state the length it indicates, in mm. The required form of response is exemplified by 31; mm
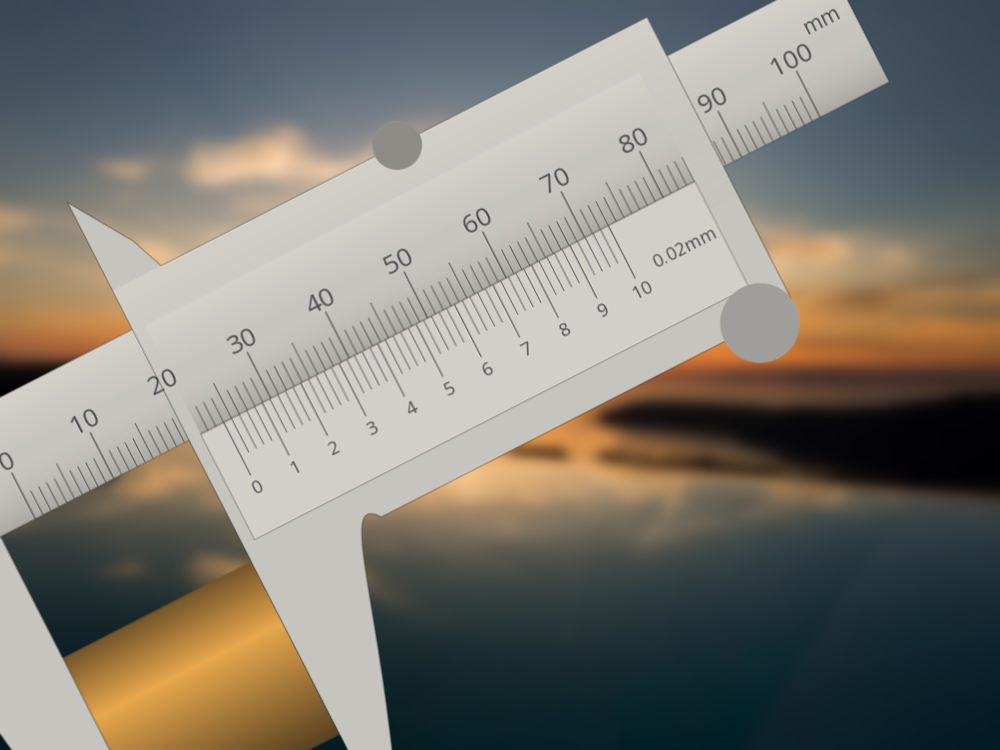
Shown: 24.0; mm
